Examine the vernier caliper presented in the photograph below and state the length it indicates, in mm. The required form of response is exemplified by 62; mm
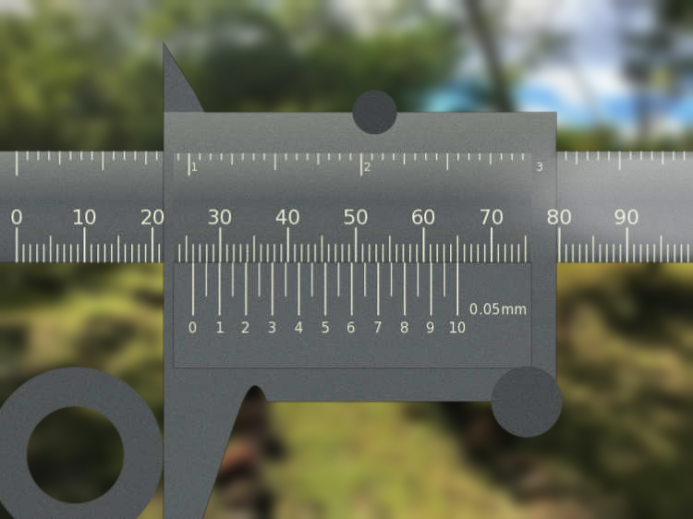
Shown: 26.0; mm
